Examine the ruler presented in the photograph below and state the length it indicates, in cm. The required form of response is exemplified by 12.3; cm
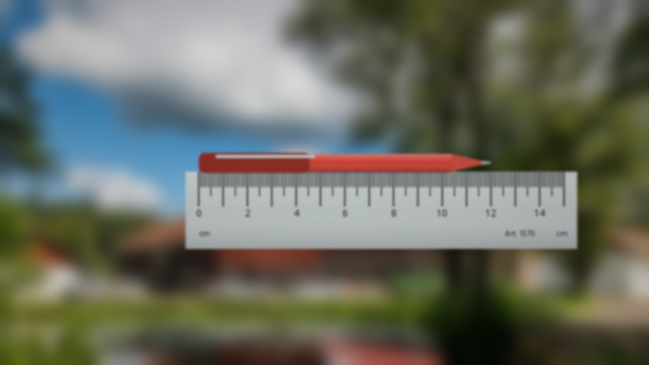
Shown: 12; cm
